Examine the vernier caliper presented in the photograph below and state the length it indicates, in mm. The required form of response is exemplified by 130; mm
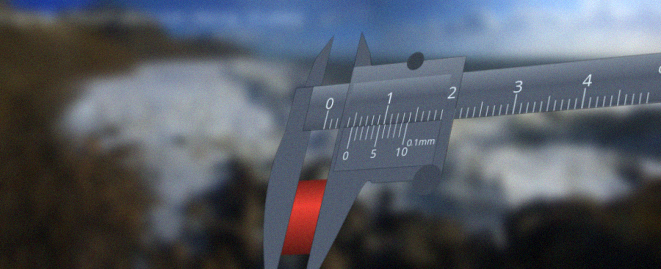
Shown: 4.8; mm
